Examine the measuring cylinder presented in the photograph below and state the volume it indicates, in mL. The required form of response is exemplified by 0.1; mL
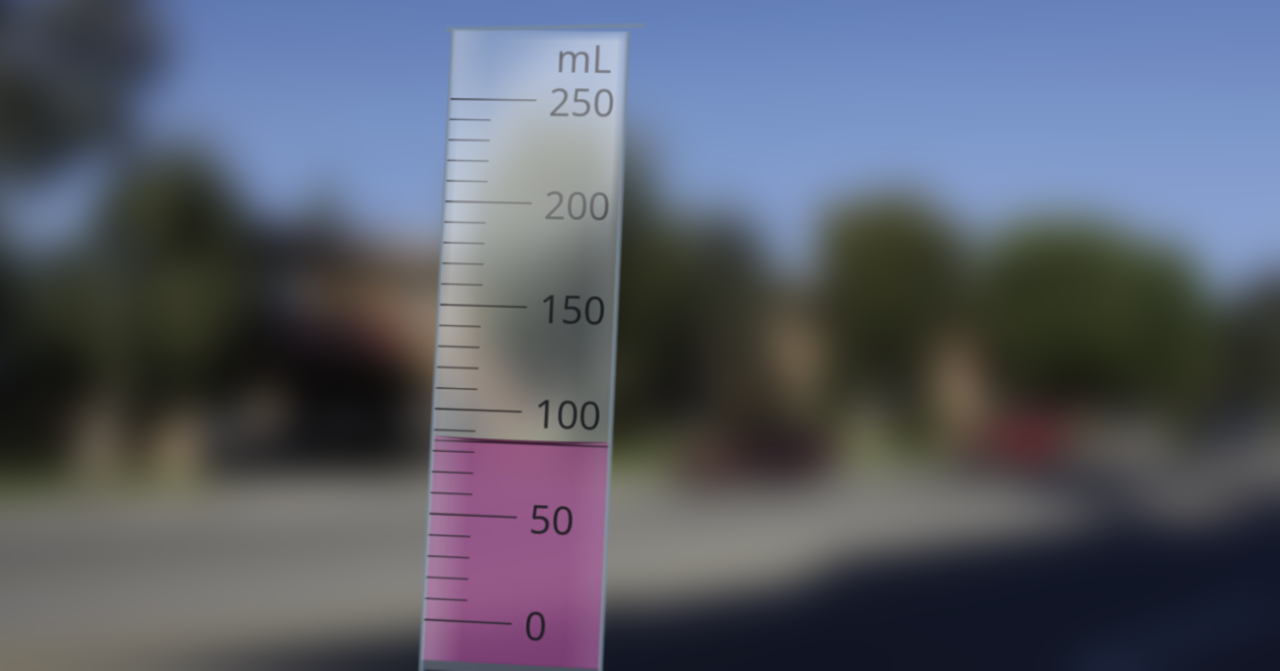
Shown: 85; mL
